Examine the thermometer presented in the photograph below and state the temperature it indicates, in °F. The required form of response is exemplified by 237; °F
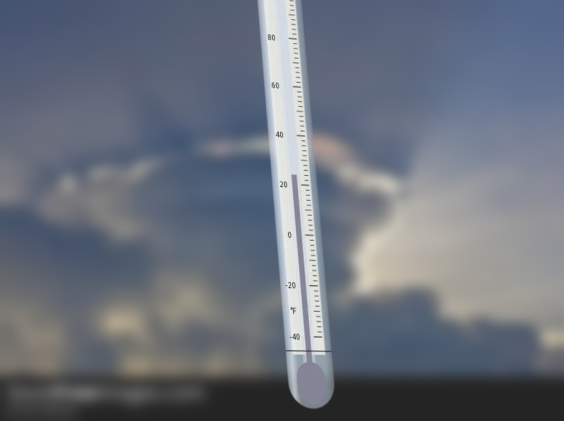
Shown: 24; °F
